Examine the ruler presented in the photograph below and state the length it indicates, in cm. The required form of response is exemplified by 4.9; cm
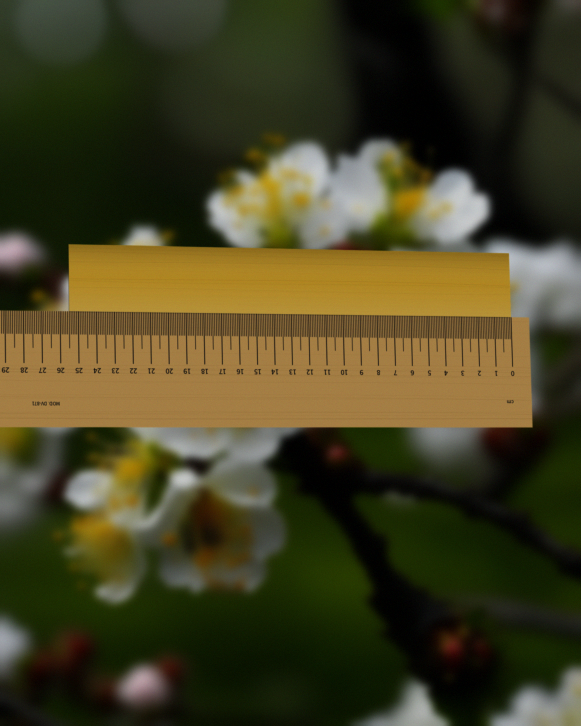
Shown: 25.5; cm
